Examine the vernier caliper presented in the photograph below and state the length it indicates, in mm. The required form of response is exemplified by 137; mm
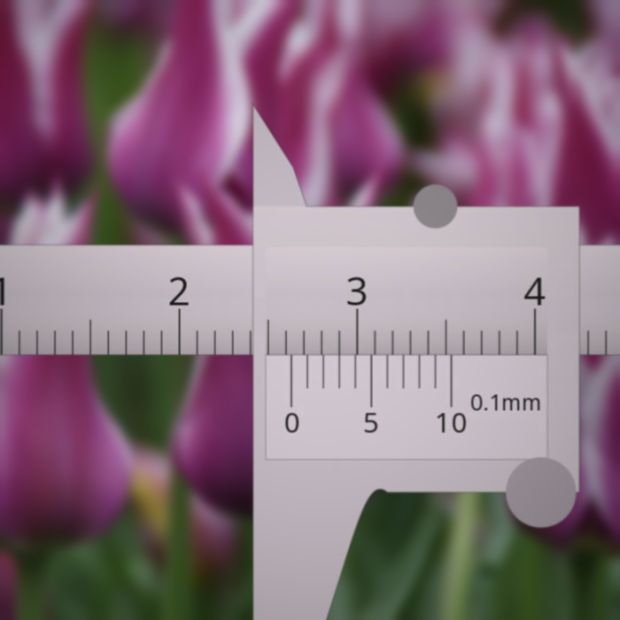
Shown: 26.3; mm
